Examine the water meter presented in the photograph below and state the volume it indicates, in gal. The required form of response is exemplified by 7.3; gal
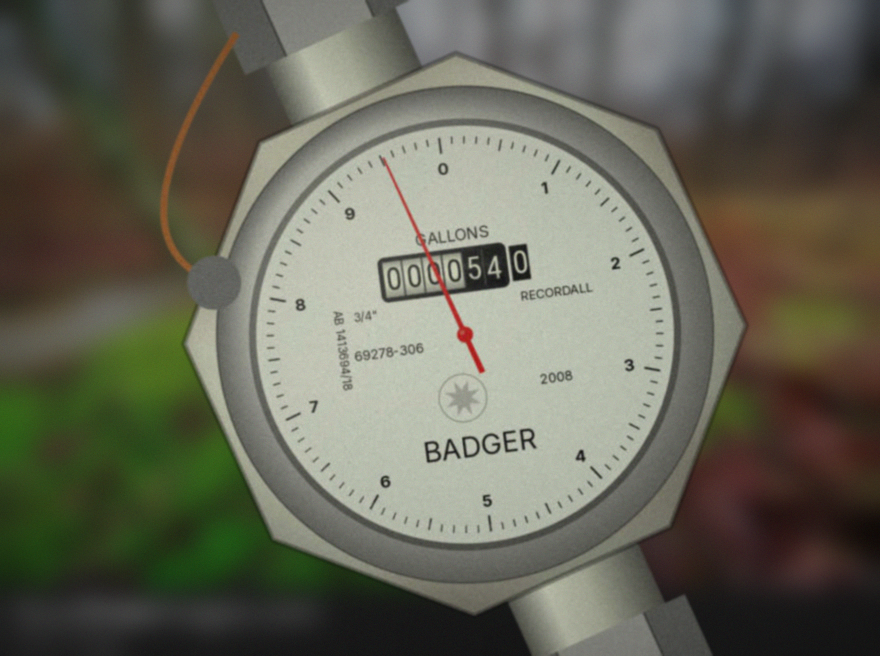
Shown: 539.5; gal
